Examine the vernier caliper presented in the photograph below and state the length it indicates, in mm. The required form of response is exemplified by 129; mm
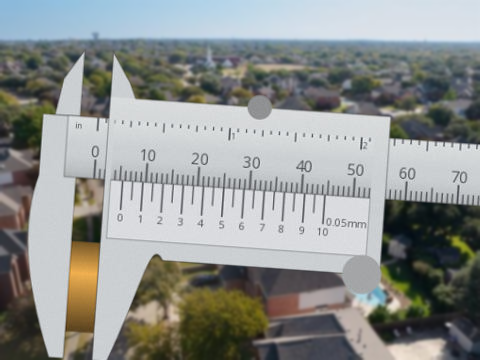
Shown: 5.5; mm
